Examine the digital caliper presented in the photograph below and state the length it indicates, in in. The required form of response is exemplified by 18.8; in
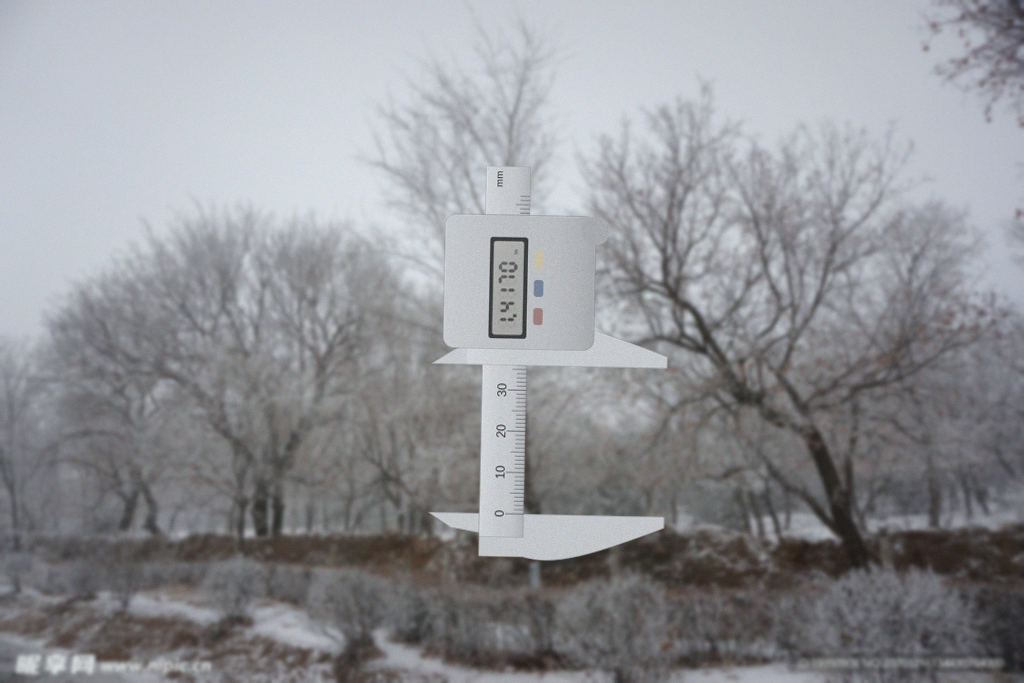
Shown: 1.4170; in
